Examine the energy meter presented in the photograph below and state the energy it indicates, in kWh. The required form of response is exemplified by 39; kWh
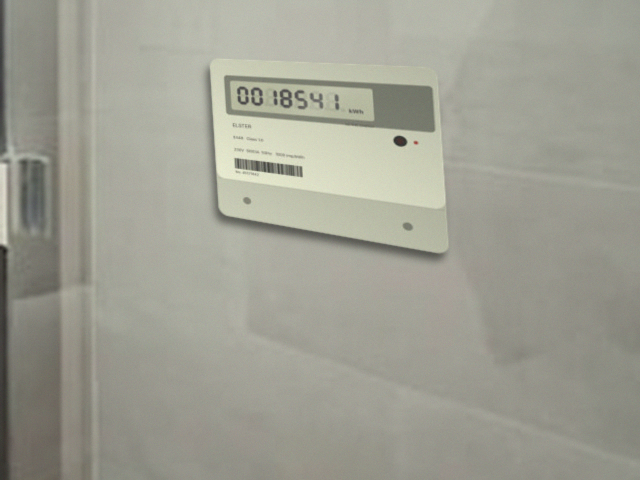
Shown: 18541; kWh
